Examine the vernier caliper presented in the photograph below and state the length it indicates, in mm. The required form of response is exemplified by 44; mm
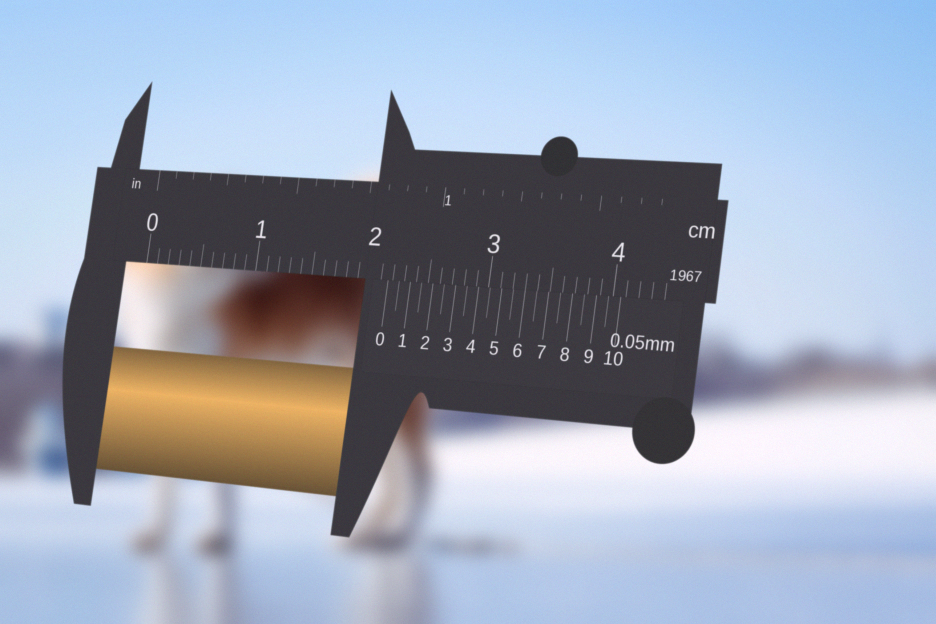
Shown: 21.6; mm
